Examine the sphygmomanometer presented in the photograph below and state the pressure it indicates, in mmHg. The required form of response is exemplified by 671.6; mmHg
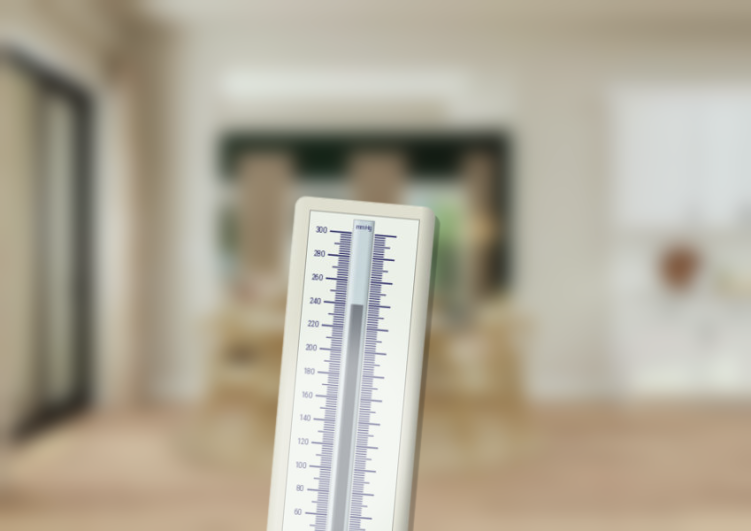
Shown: 240; mmHg
